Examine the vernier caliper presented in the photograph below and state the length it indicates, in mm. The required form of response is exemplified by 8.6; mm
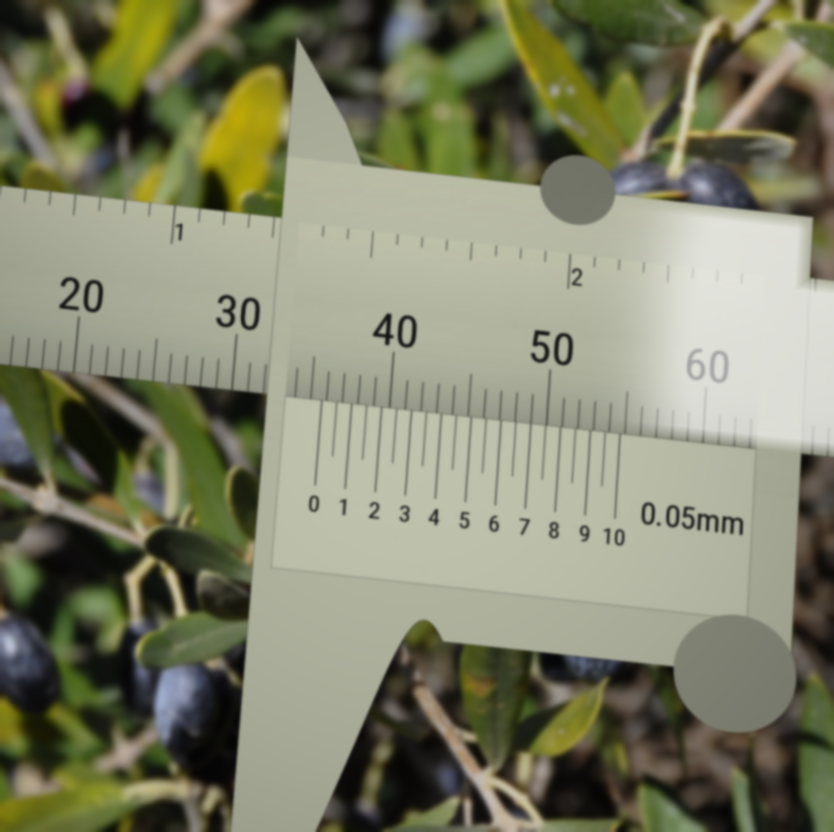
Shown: 35.7; mm
